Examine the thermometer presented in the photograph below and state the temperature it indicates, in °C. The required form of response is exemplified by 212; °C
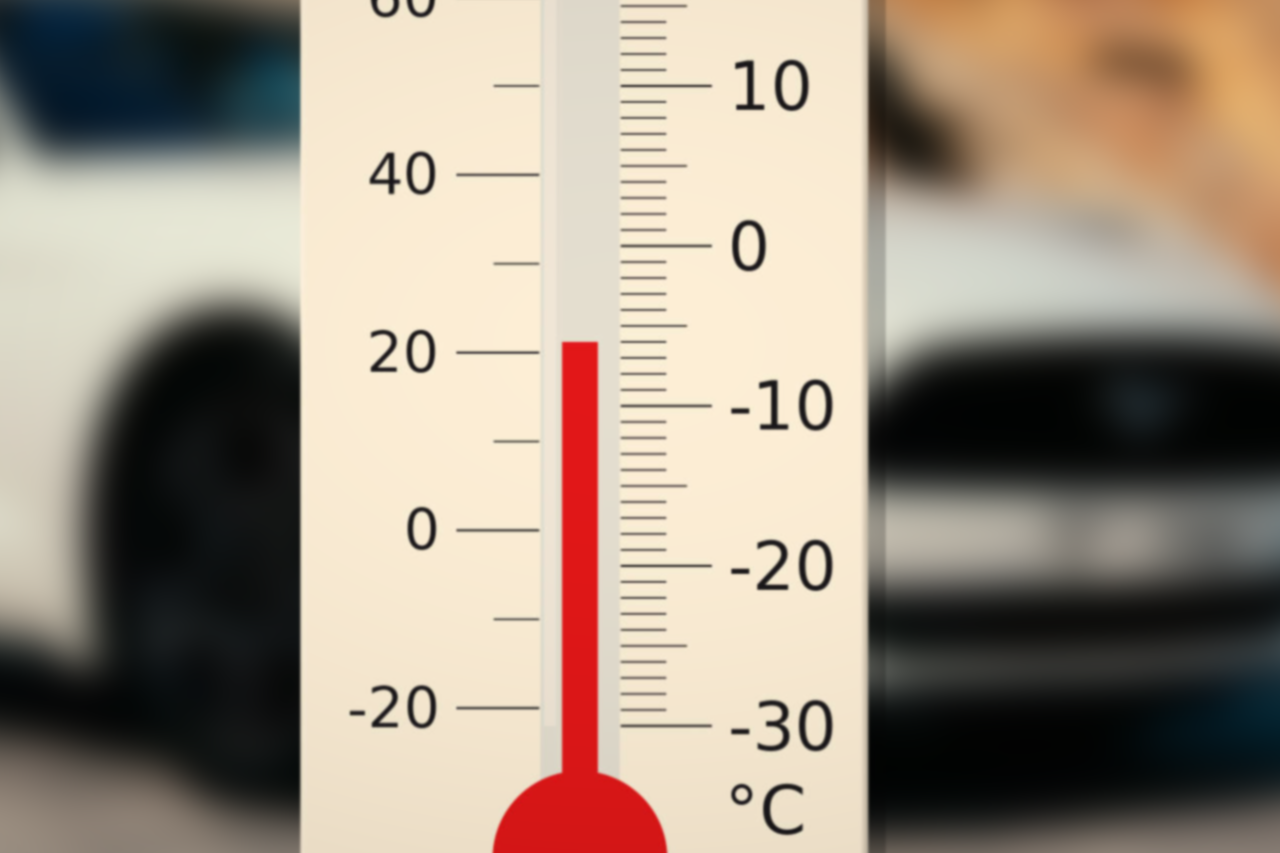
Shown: -6; °C
